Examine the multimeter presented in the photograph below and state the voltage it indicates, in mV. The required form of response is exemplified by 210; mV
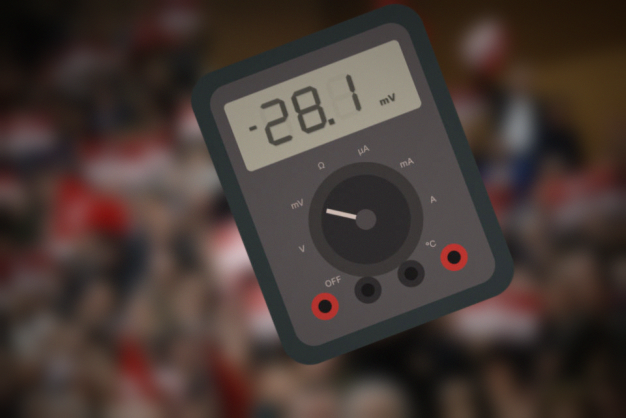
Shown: -28.1; mV
